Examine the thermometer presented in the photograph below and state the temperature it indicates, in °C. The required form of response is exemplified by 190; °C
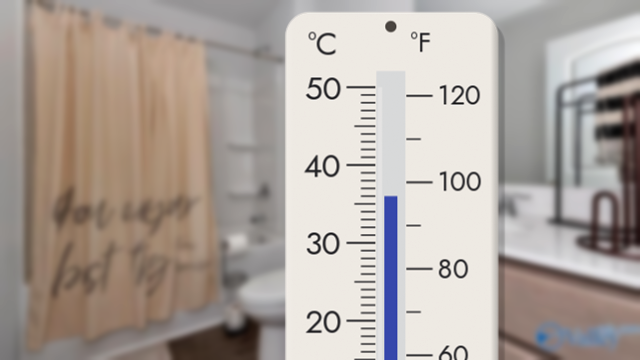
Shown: 36; °C
